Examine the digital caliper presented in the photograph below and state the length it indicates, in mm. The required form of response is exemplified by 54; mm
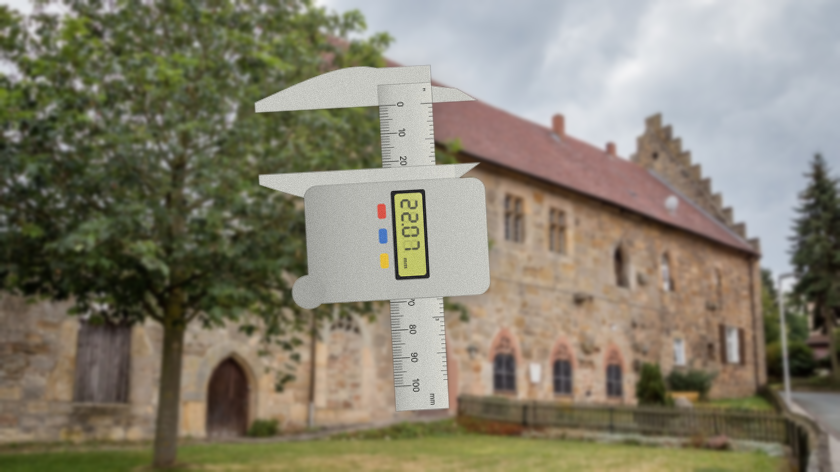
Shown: 22.07; mm
